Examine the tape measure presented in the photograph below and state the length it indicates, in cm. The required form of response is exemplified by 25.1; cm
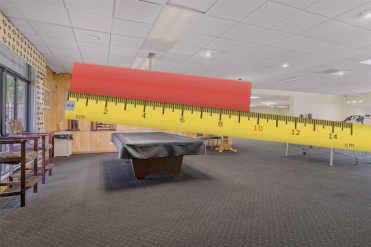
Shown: 9.5; cm
